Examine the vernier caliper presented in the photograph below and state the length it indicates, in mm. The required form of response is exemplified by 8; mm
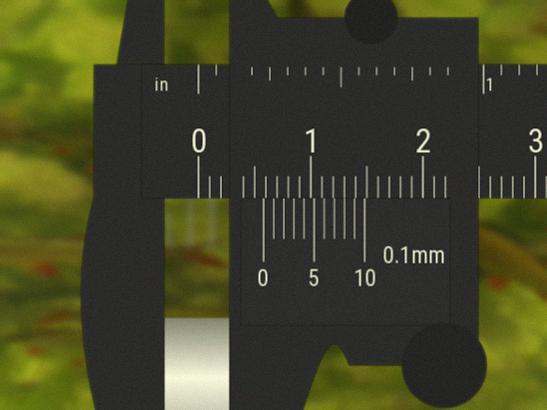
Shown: 5.8; mm
